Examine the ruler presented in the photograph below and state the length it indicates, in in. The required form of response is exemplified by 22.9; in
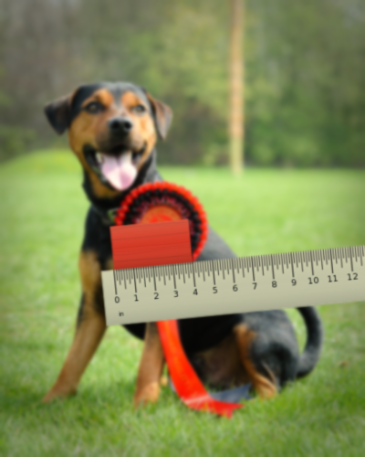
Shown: 4; in
